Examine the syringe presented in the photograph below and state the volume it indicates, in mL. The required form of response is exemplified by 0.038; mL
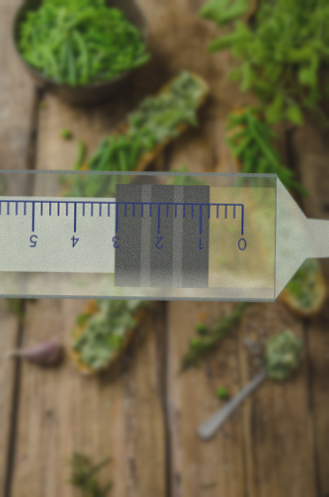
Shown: 0.8; mL
